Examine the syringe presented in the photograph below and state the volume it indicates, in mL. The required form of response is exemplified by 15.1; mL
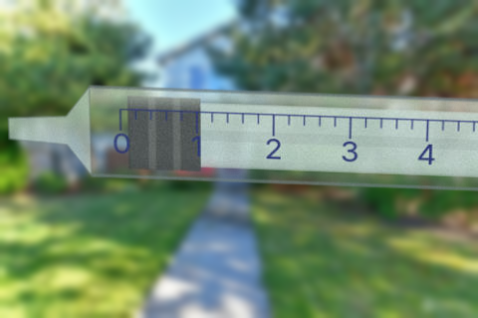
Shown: 0.1; mL
